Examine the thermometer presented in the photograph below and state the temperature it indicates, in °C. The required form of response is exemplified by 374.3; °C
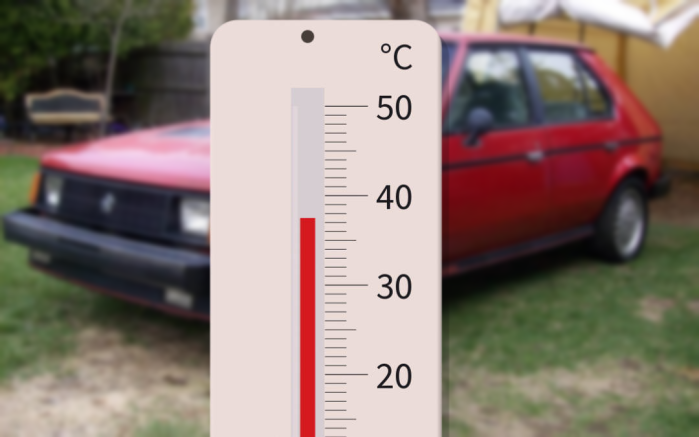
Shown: 37.5; °C
